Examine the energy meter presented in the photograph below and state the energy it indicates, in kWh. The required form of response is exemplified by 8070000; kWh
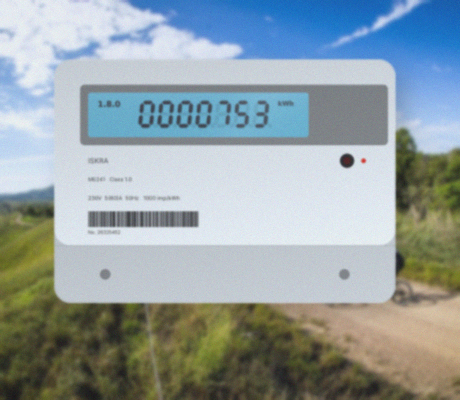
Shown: 753; kWh
